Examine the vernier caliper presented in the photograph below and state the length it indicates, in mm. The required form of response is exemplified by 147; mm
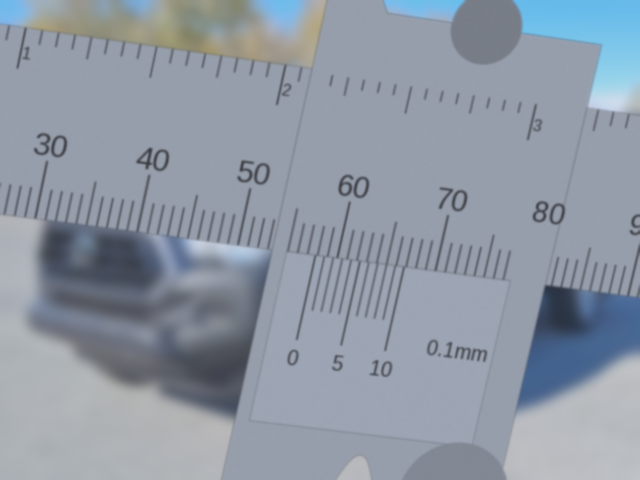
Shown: 57.8; mm
